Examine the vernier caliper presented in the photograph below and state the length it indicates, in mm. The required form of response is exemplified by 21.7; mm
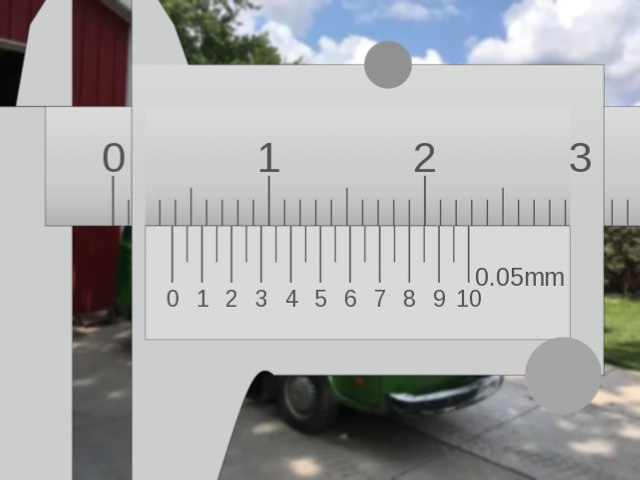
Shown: 3.8; mm
